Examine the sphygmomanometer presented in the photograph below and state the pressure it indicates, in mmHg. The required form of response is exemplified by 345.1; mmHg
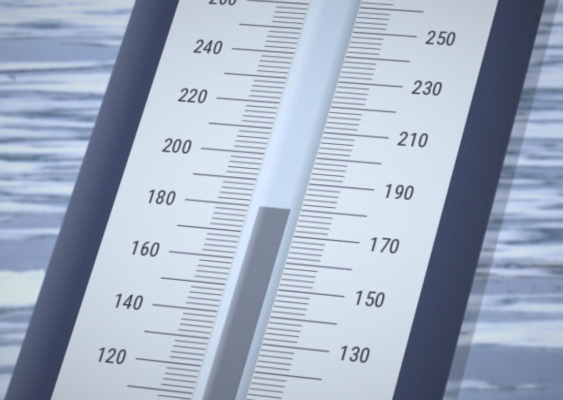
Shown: 180; mmHg
